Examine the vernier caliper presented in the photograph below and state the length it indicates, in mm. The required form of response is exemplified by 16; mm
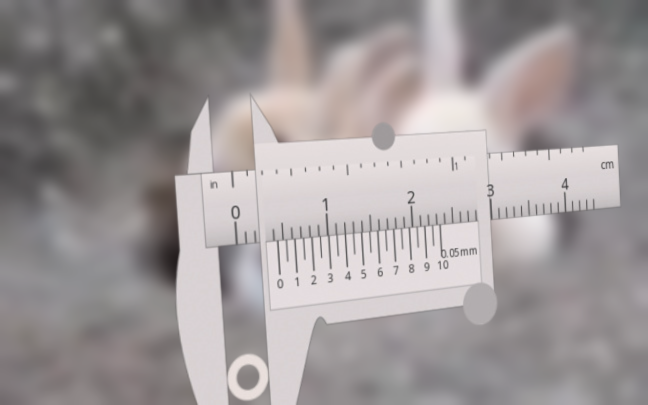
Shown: 4.4; mm
